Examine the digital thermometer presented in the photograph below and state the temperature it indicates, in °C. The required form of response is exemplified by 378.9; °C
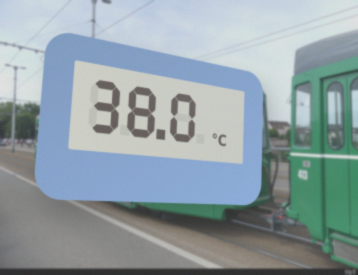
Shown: 38.0; °C
